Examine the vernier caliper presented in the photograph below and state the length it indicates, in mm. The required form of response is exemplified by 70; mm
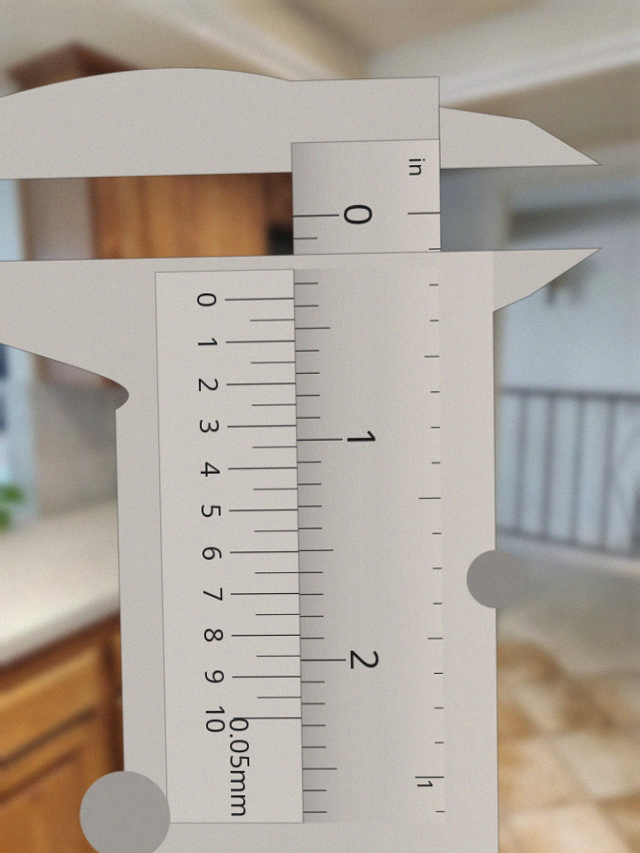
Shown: 3.65; mm
